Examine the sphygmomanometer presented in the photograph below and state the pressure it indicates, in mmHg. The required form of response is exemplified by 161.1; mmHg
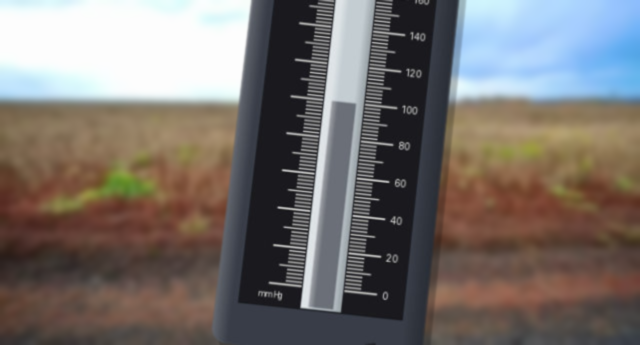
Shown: 100; mmHg
